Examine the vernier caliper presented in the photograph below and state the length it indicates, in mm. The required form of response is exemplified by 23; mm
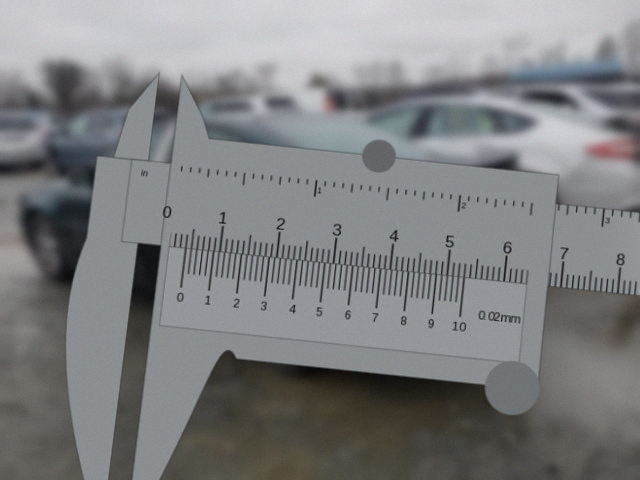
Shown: 4.0; mm
